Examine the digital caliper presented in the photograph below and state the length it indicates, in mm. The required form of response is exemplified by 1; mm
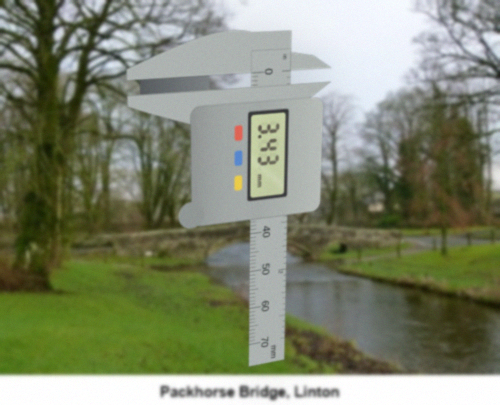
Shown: 3.43; mm
